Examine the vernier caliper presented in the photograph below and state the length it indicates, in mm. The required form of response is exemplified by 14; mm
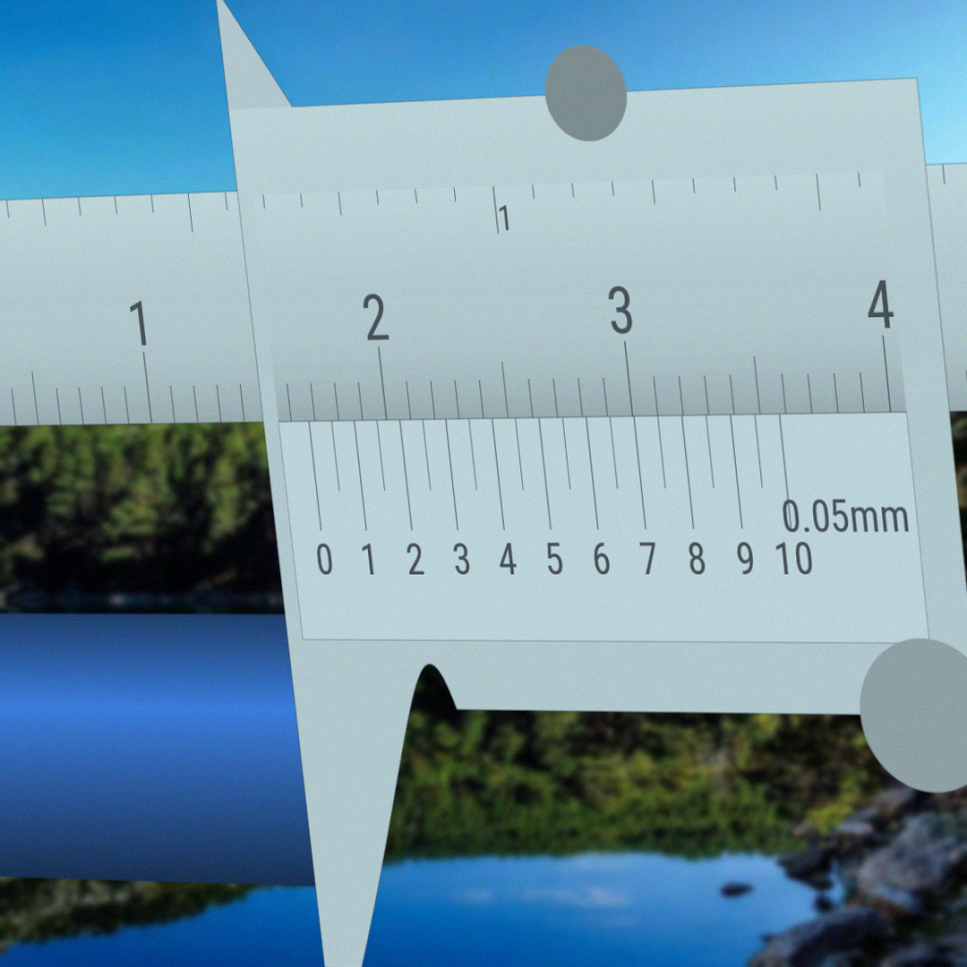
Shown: 16.75; mm
